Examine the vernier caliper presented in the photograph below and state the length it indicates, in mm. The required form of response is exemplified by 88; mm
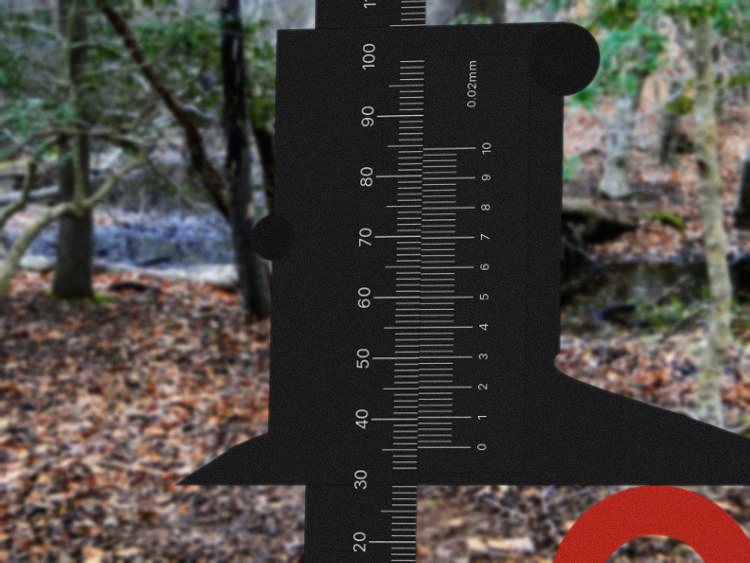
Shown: 35.4; mm
